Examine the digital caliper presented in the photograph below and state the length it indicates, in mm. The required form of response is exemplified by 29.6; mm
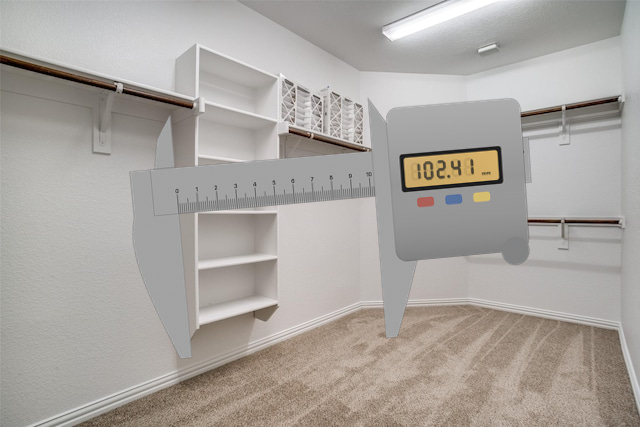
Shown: 102.41; mm
